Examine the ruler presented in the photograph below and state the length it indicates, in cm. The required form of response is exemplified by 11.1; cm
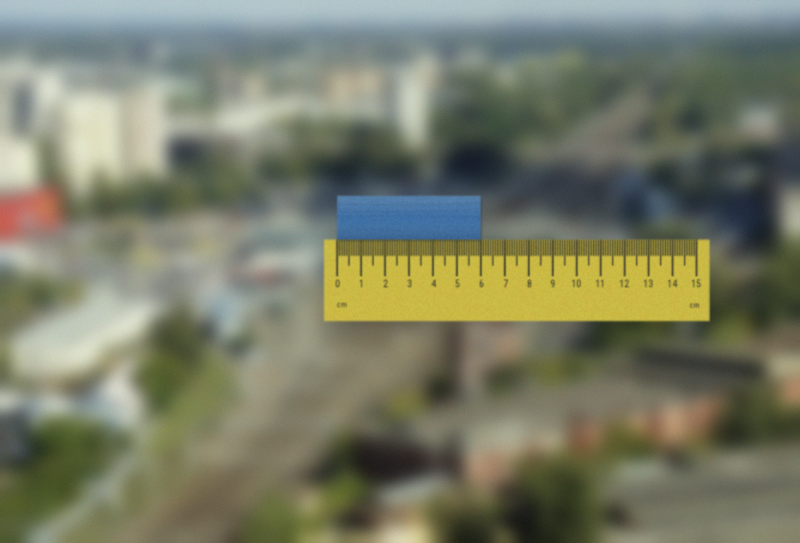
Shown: 6; cm
